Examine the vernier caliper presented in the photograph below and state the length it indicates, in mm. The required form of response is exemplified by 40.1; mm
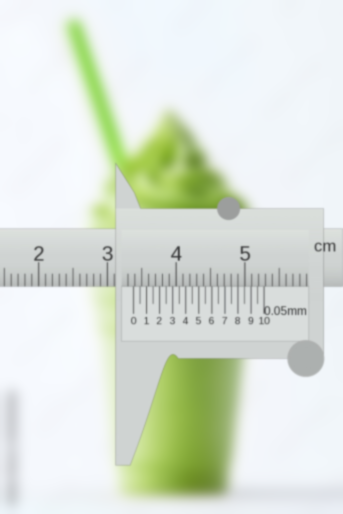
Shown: 33.8; mm
